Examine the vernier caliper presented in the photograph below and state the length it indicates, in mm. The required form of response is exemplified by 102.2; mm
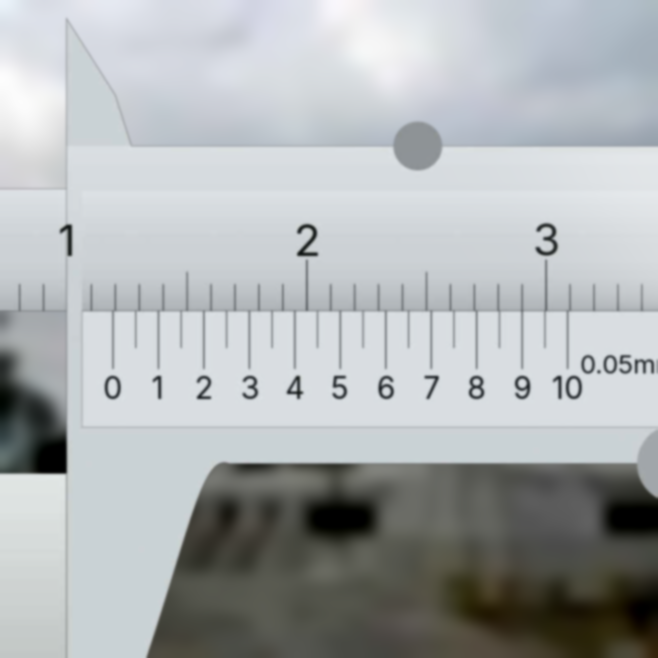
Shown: 11.9; mm
